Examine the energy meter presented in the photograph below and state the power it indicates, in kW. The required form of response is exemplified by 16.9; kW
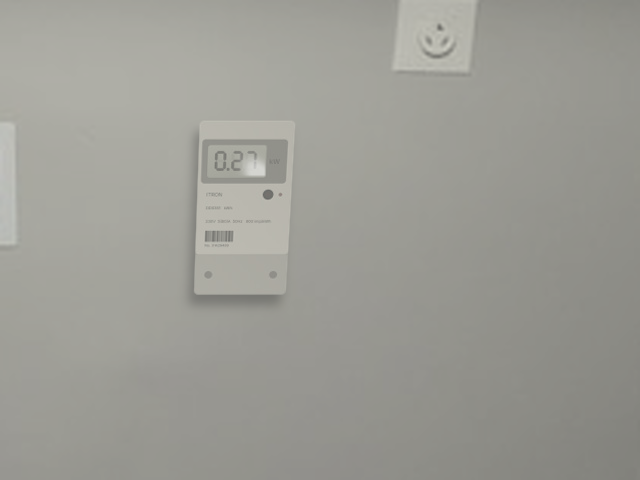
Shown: 0.27; kW
